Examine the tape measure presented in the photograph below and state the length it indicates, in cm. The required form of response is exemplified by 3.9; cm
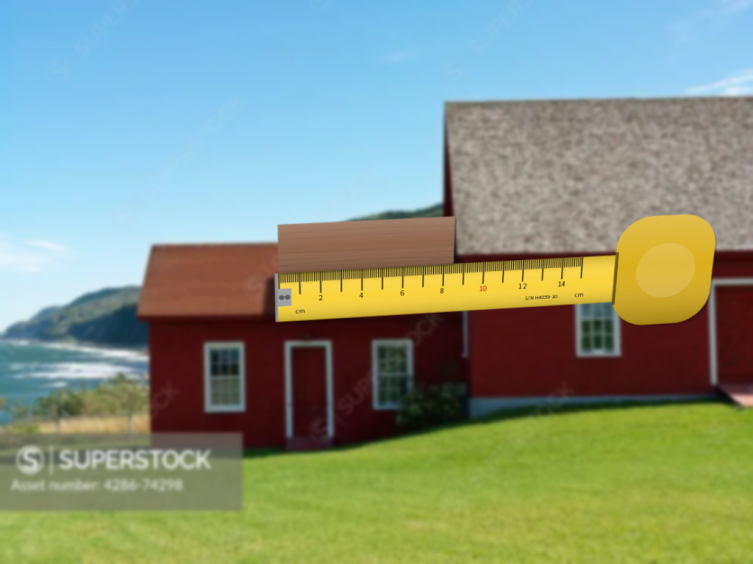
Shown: 8.5; cm
